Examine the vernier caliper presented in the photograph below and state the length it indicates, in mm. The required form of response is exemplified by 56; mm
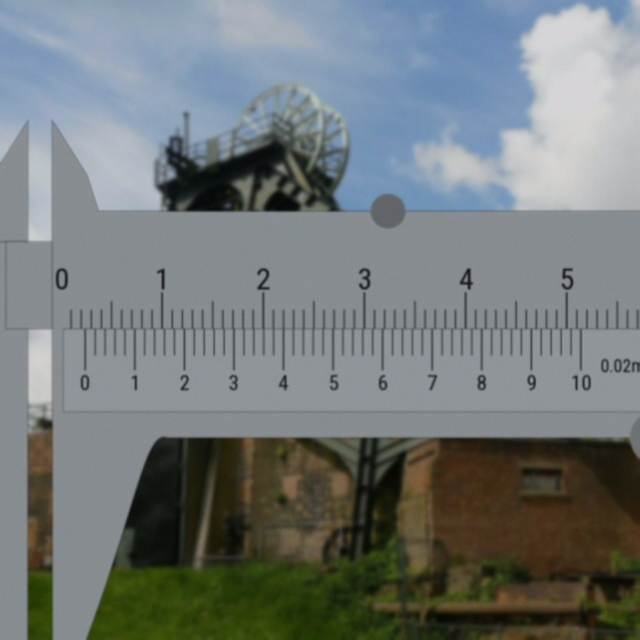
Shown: 2.4; mm
